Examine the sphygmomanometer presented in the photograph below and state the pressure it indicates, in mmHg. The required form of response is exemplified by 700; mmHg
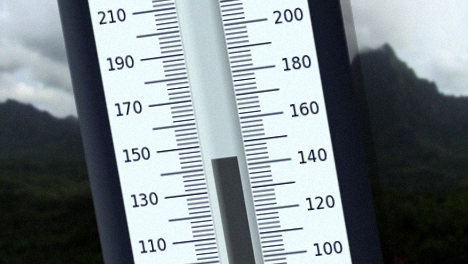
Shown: 144; mmHg
